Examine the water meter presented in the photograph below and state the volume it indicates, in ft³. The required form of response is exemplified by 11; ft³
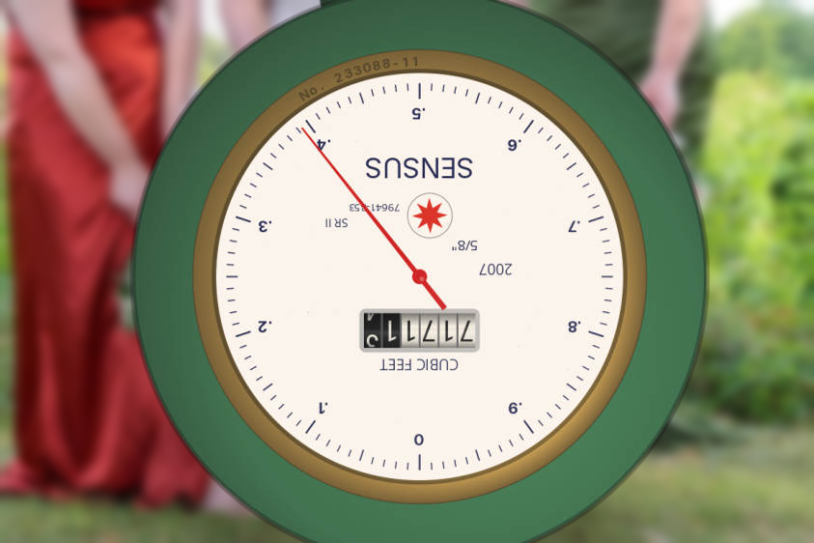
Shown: 717113.39; ft³
